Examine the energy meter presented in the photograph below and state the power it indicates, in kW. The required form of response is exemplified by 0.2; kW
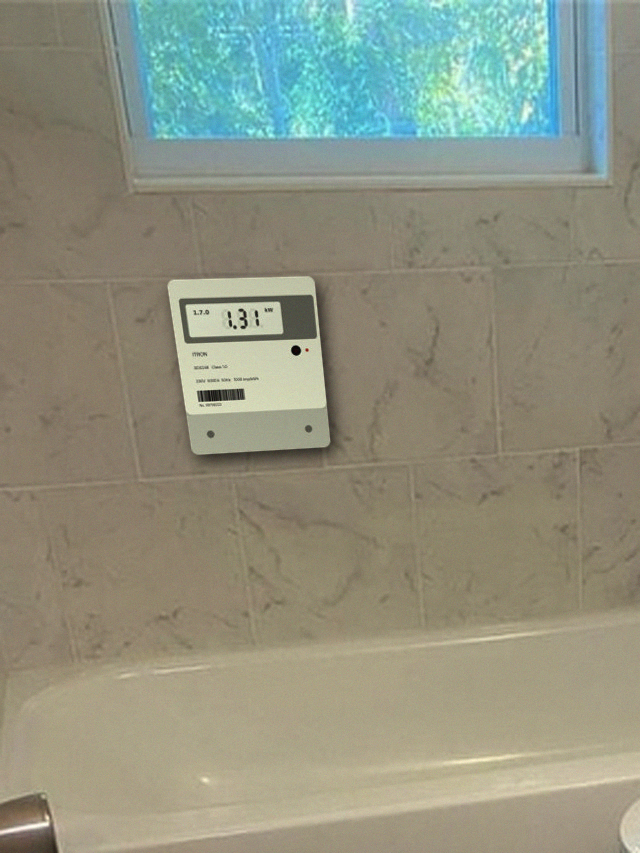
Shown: 1.31; kW
